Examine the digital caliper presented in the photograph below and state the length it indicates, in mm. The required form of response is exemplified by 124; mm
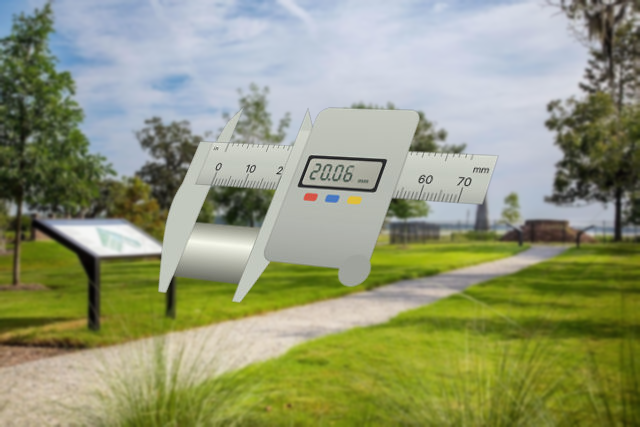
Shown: 20.06; mm
